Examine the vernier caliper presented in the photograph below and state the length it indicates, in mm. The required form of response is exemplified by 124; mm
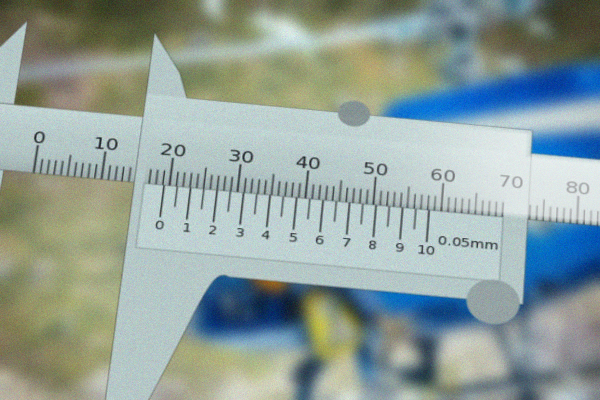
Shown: 19.2; mm
